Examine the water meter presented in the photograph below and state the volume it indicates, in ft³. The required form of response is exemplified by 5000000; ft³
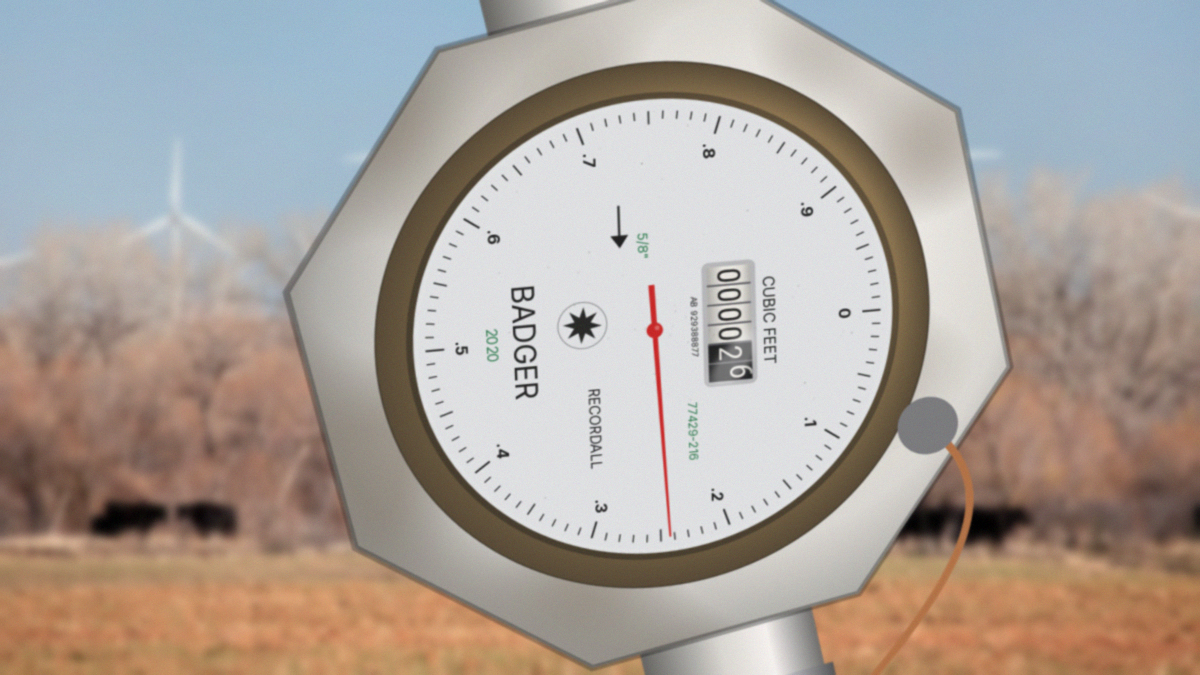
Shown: 26.24; ft³
